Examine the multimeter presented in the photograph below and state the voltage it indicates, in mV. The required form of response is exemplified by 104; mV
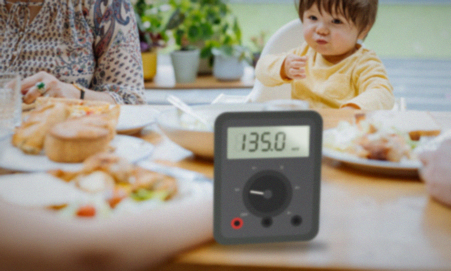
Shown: 135.0; mV
